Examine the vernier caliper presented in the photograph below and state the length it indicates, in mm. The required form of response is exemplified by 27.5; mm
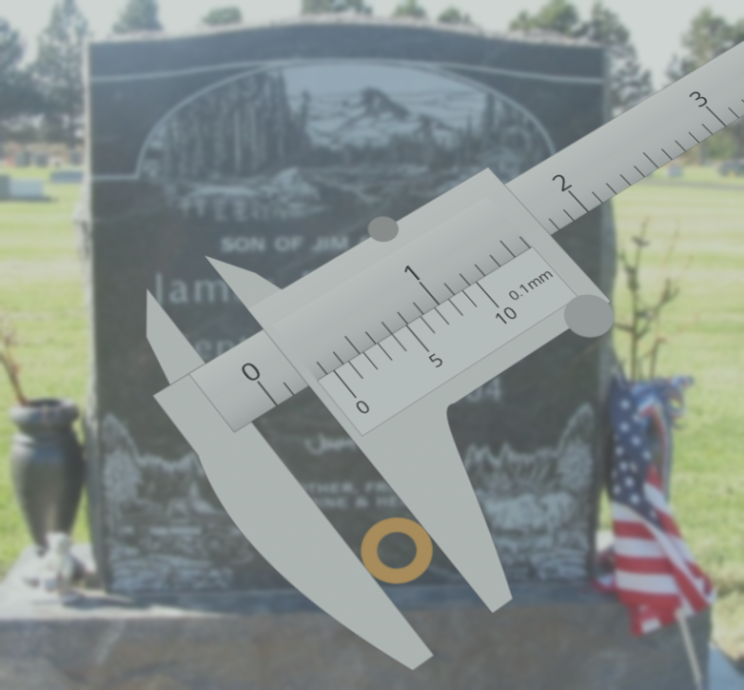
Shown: 3.4; mm
